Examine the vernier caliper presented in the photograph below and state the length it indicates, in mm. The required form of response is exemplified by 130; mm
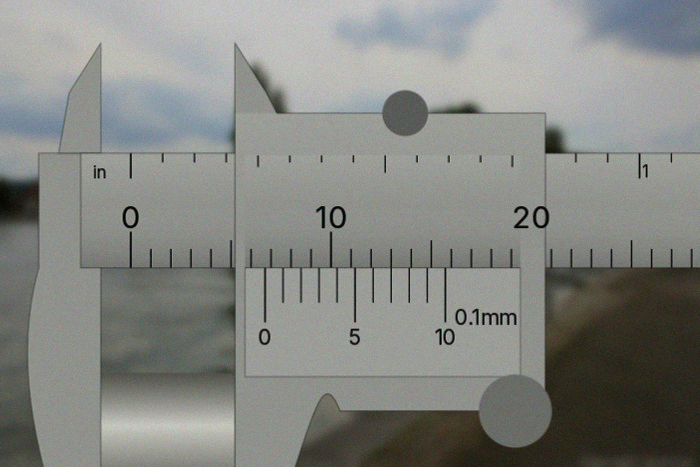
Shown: 6.7; mm
